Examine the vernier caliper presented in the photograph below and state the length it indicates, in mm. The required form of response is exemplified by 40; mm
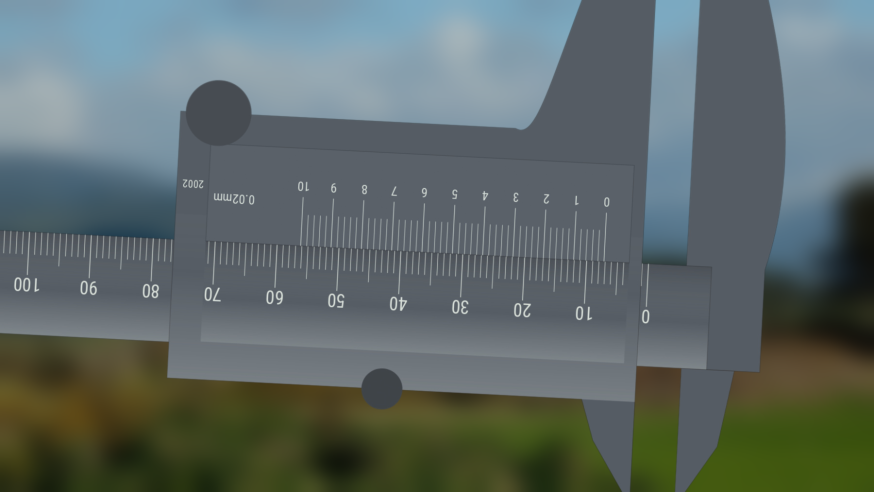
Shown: 7.2; mm
